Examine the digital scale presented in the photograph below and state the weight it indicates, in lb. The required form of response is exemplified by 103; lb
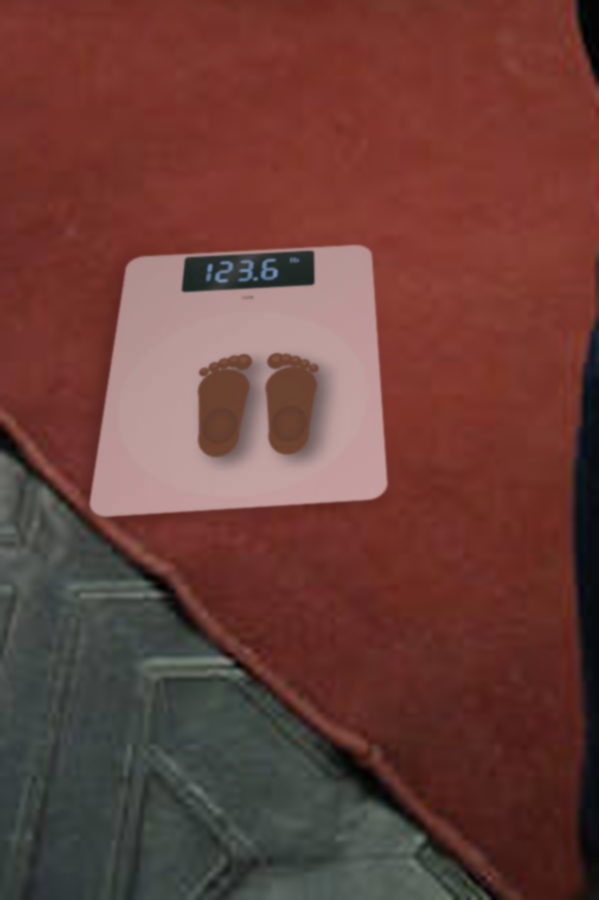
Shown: 123.6; lb
